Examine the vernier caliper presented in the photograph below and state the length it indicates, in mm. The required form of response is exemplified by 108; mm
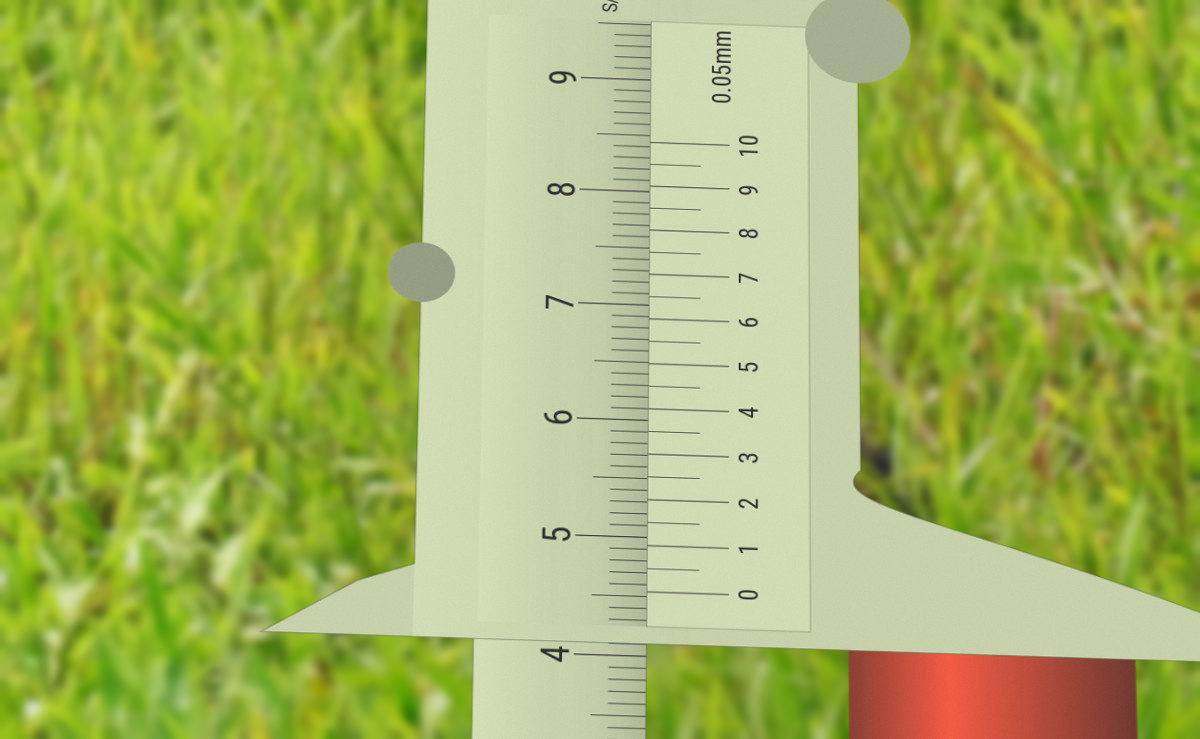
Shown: 45.4; mm
